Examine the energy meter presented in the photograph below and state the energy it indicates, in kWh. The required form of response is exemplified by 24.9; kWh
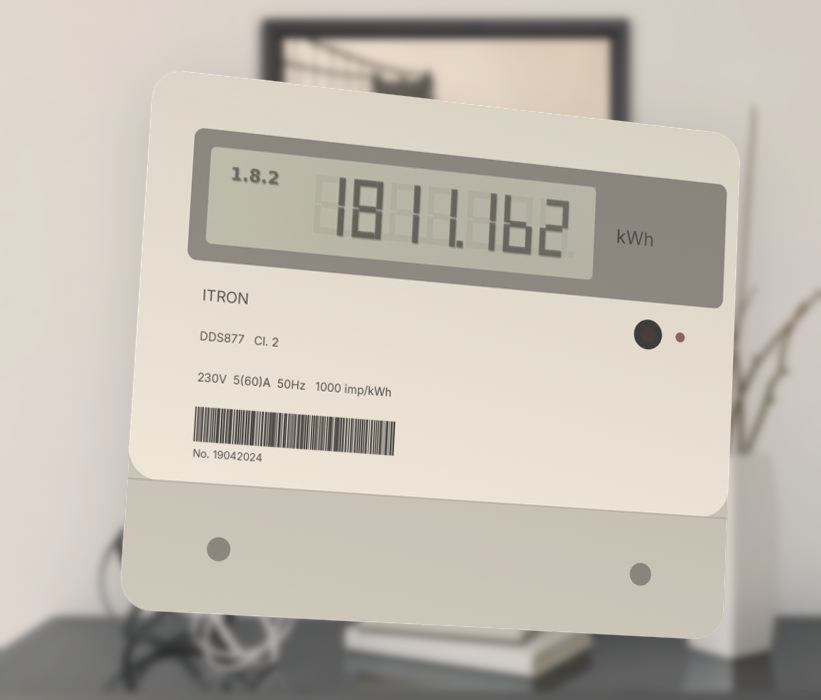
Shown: 1811.162; kWh
